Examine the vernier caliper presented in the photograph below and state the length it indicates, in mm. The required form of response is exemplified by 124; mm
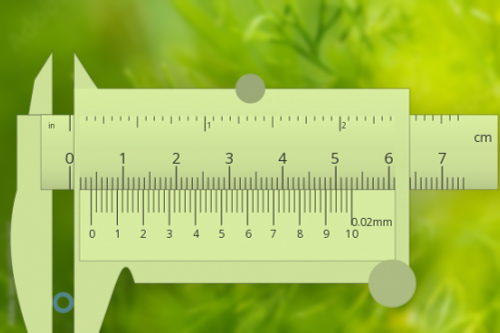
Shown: 4.0; mm
